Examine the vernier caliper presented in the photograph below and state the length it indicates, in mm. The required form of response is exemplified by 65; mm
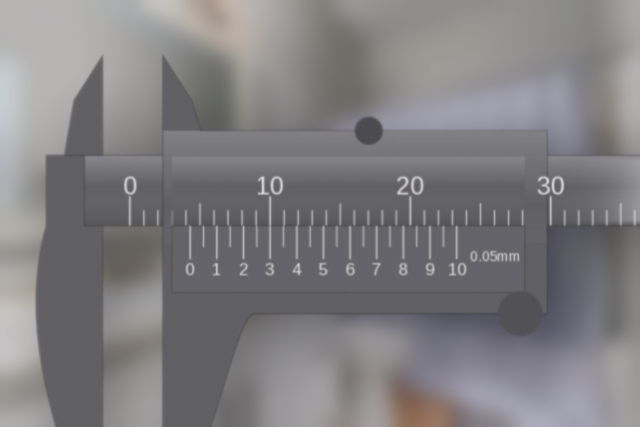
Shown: 4.3; mm
